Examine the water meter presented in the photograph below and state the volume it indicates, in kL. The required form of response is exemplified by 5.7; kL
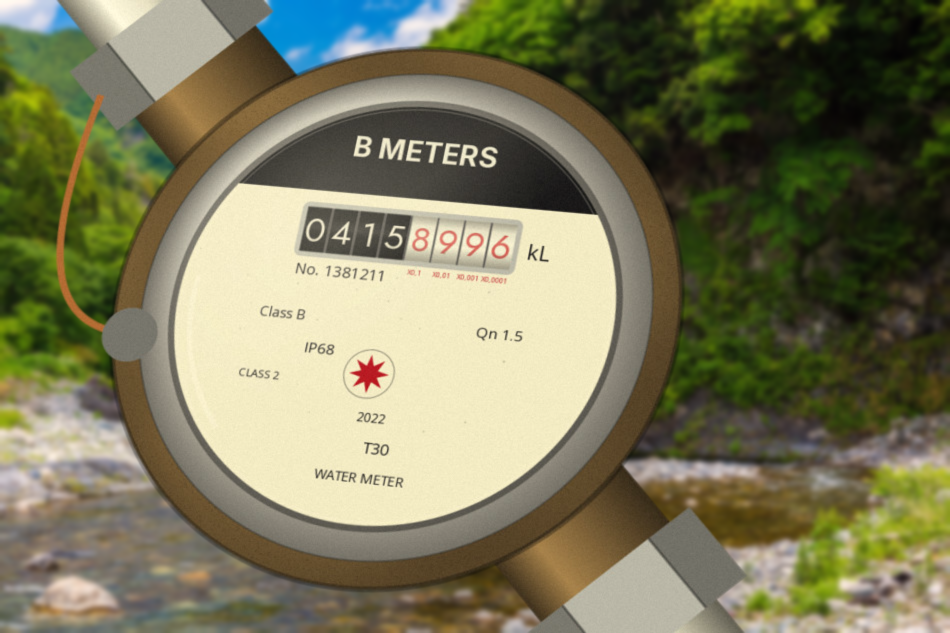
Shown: 415.8996; kL
